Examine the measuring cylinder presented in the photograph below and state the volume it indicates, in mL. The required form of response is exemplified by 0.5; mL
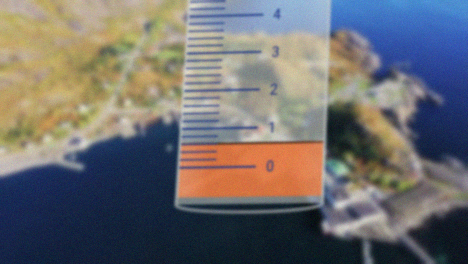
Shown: 0.6; mL
